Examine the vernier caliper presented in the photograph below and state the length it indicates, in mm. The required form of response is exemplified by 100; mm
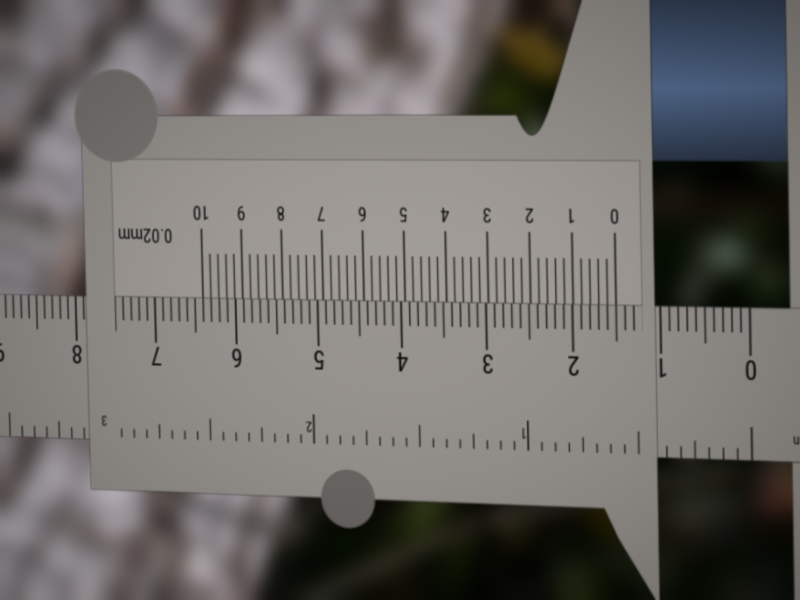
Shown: 15.0; mm
